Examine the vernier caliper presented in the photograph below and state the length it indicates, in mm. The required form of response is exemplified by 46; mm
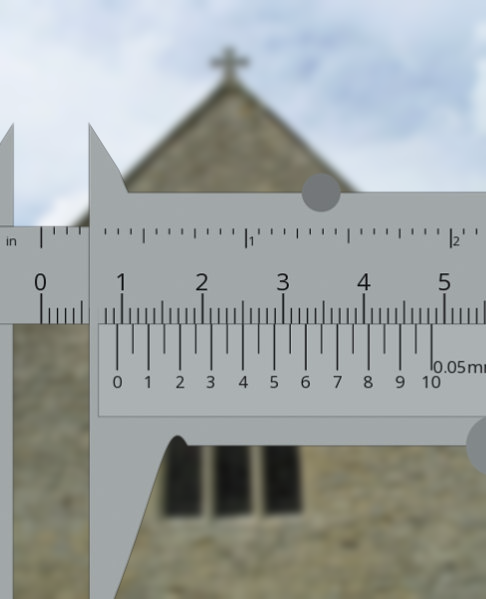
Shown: 9.4; mm
